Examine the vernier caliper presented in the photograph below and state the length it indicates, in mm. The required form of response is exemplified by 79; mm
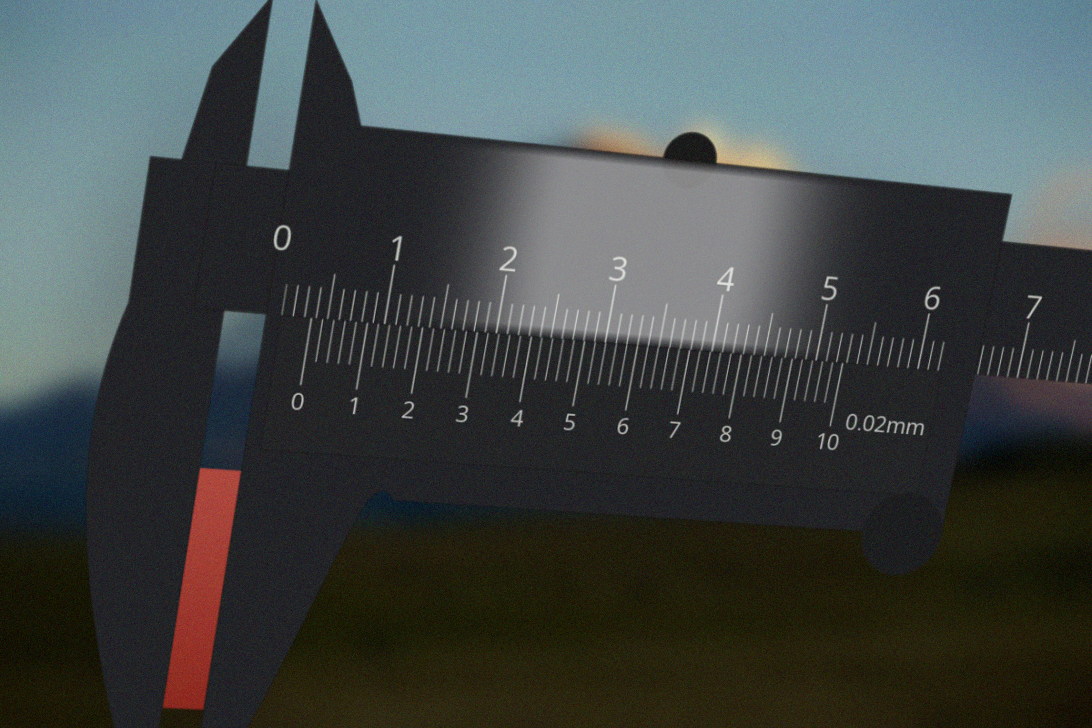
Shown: 3.6; mm
